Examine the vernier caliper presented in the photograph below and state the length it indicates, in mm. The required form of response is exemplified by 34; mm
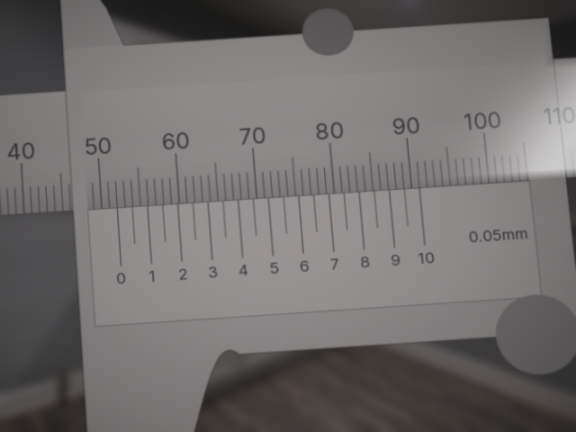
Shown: 52.0; mm
